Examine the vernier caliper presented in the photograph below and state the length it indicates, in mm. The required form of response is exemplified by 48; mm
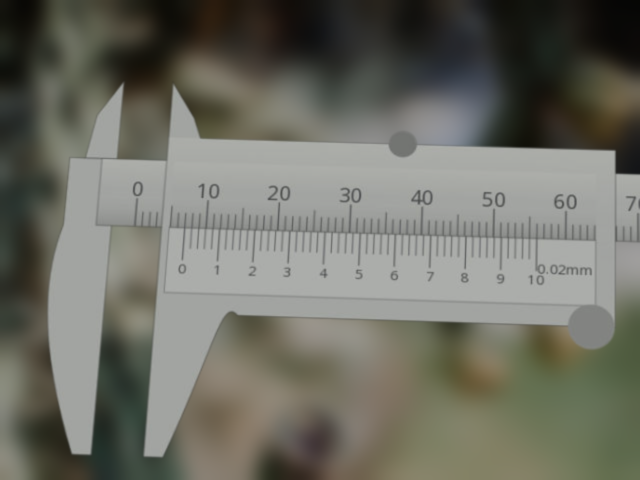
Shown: 7.0; mm
